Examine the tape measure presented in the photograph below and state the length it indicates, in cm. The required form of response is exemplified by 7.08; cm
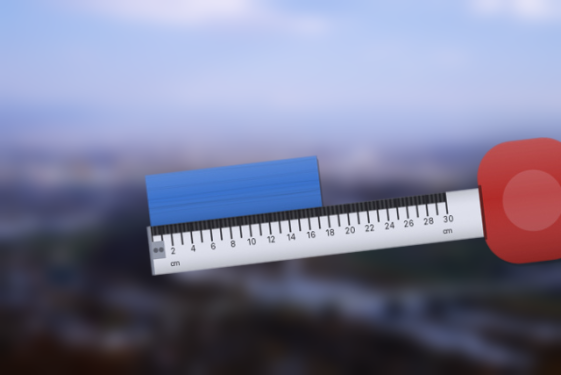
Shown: 17.5; cm
